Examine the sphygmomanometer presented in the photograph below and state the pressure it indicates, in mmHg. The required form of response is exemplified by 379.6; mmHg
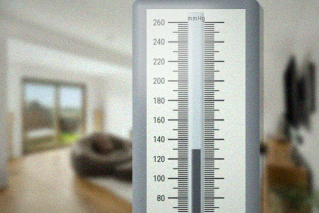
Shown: 130; mmHg
